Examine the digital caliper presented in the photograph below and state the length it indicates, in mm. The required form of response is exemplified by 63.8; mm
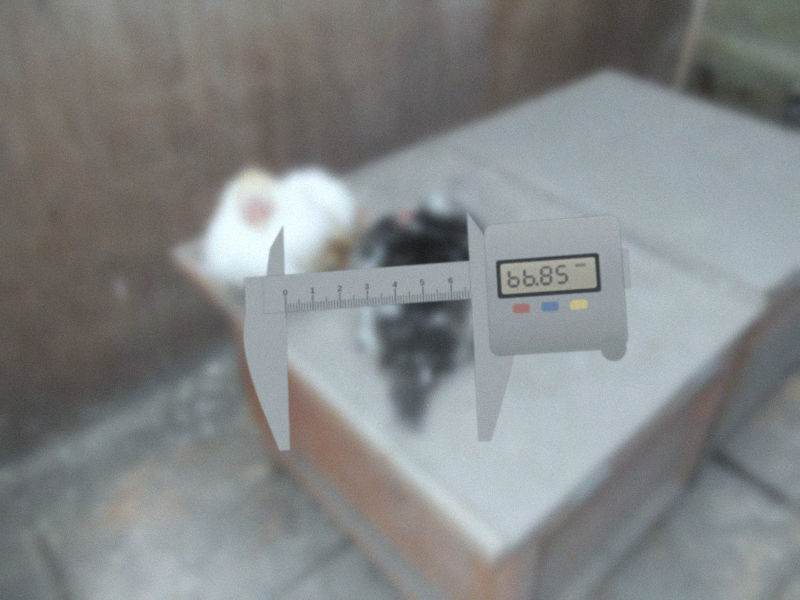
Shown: 66.85; mm
